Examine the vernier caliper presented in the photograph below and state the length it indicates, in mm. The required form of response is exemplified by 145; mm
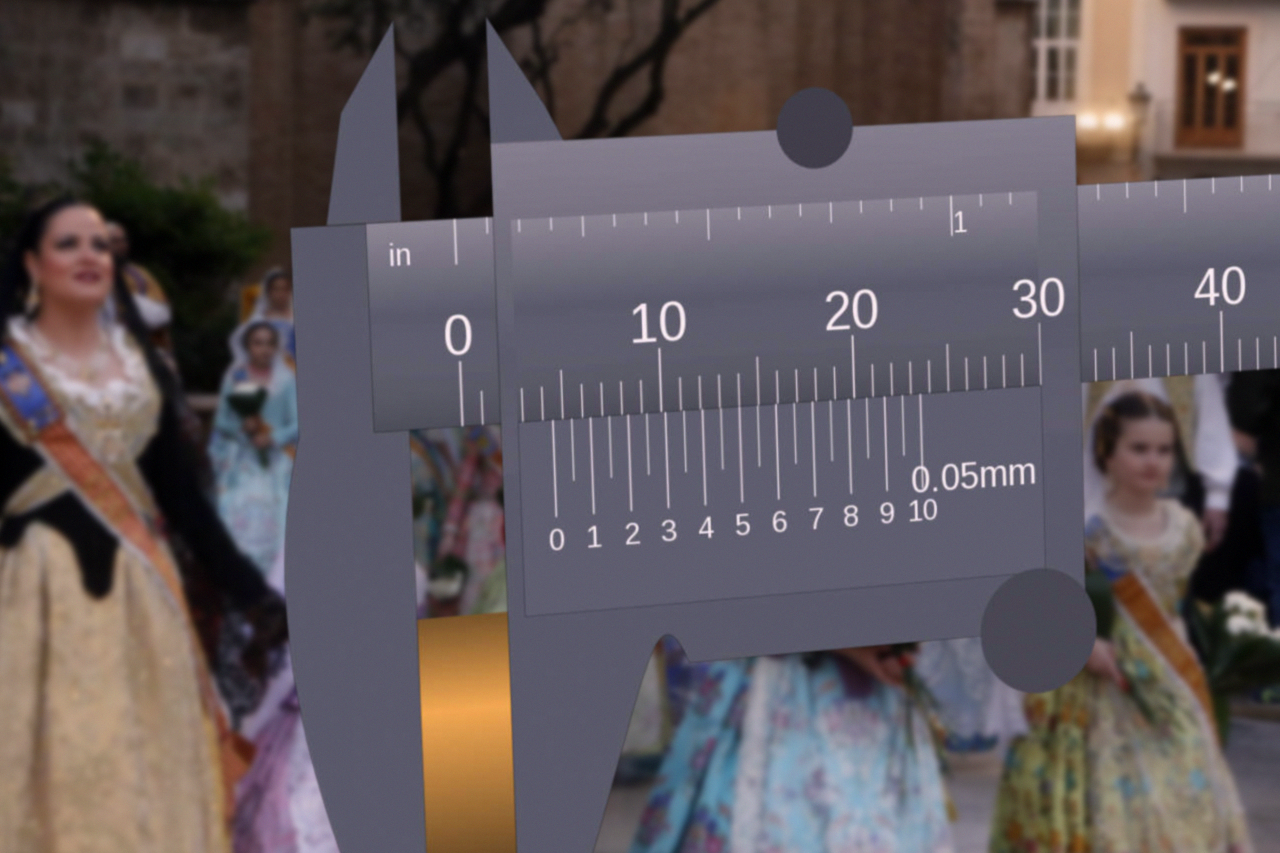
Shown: 4.5; mm
